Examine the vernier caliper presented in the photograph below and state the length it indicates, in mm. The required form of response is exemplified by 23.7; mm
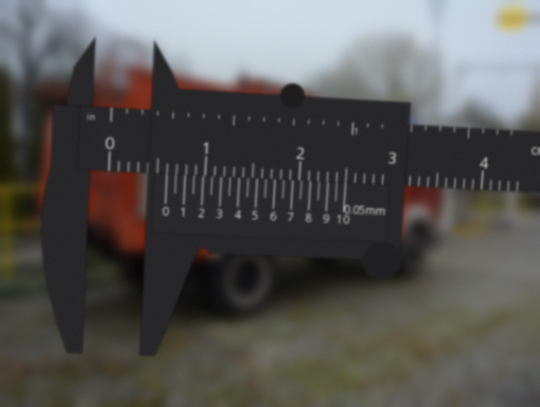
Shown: 6.0; mm
